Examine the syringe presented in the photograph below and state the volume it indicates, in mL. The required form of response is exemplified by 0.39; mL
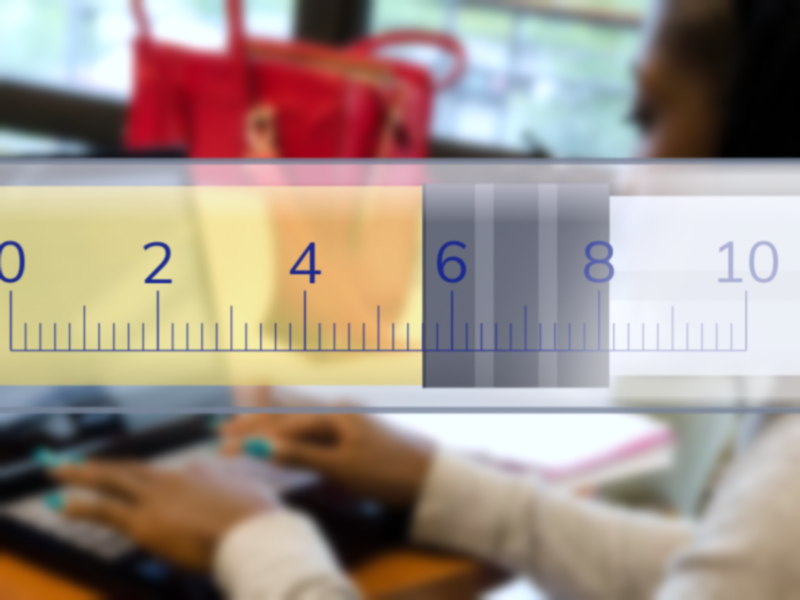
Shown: 5.6; mL
